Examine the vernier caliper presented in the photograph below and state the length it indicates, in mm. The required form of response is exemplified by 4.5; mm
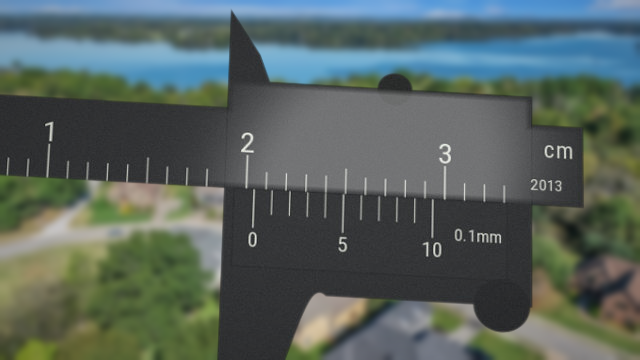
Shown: 20.4; mm
